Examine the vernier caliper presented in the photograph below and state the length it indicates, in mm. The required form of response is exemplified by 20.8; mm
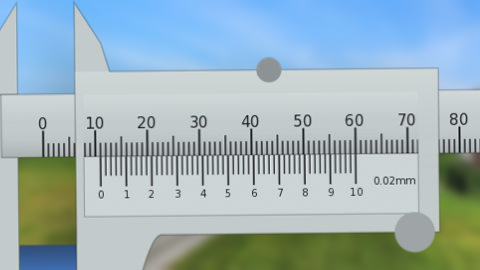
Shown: 11.0; mm
